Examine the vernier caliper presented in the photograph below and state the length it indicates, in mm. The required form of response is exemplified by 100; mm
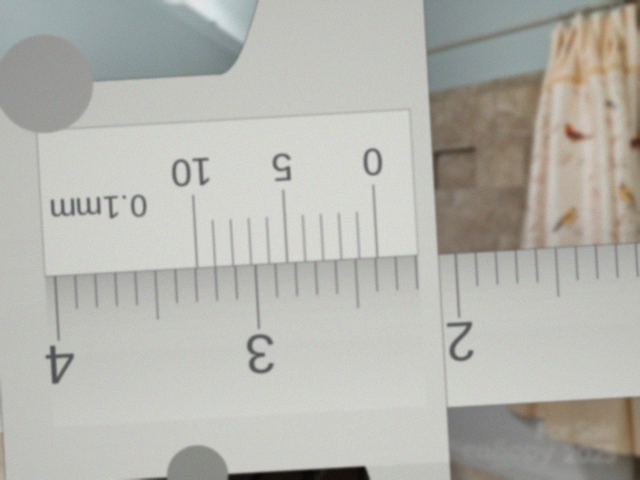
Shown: 23.9; mm
